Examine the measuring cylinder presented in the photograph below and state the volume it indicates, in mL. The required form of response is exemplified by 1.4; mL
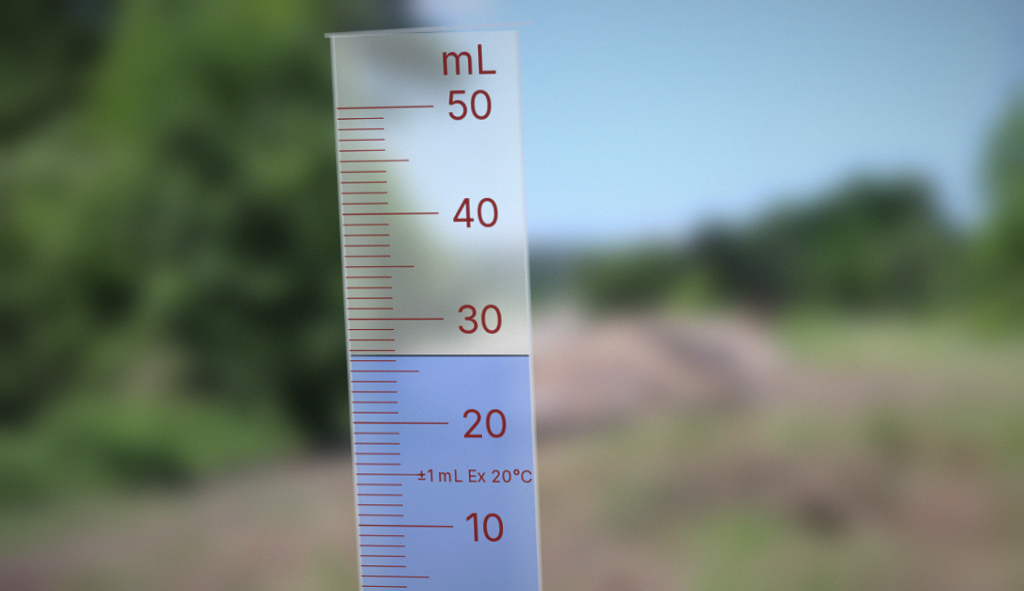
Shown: 26.5; mL
